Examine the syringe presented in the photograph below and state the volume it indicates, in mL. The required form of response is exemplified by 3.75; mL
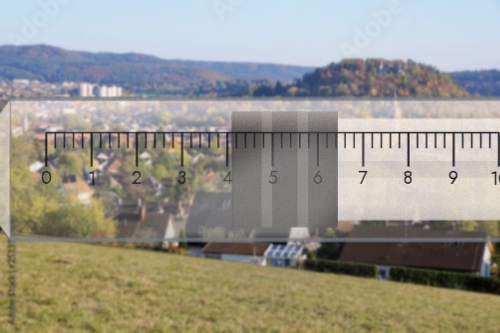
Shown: 4.1; mL
